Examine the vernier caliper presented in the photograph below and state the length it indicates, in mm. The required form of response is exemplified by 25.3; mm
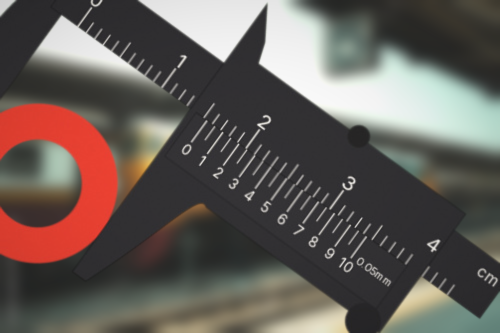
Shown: 15.4; mm
